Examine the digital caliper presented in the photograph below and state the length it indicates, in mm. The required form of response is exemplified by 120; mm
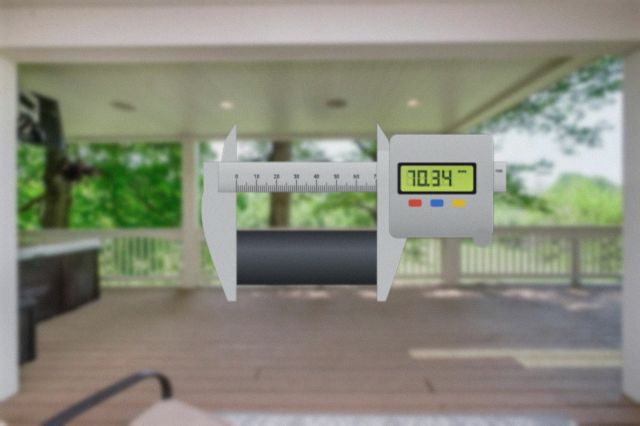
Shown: 70.34; mm
